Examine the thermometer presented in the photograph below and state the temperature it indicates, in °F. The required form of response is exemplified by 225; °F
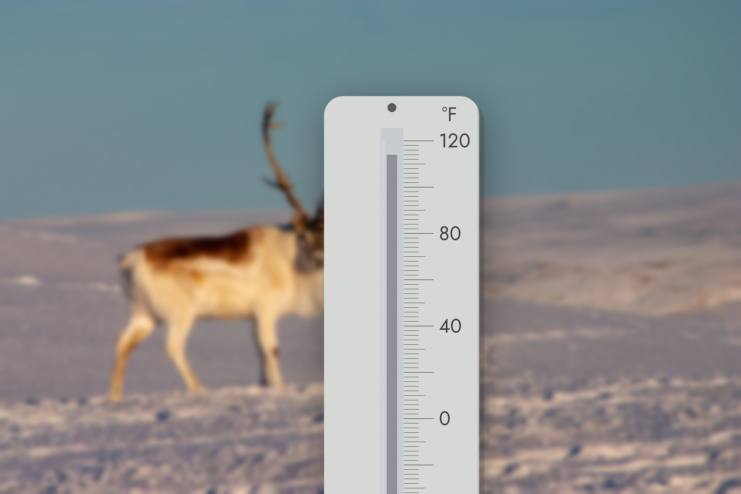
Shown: 114; °F
